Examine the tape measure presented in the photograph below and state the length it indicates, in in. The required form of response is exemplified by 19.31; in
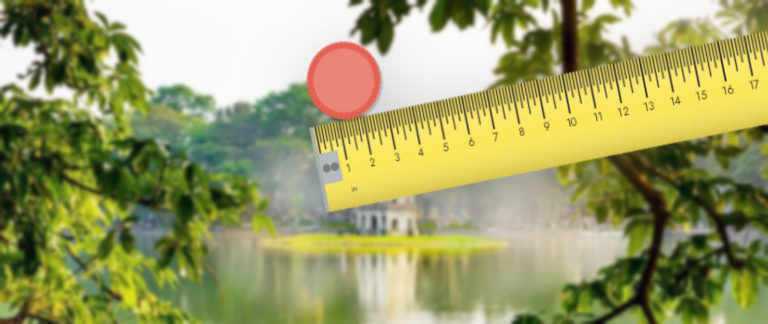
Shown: 3; in
